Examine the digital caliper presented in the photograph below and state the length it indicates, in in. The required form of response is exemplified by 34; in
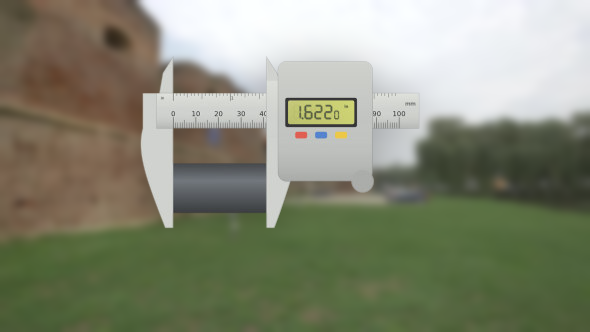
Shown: 1.6220; in
